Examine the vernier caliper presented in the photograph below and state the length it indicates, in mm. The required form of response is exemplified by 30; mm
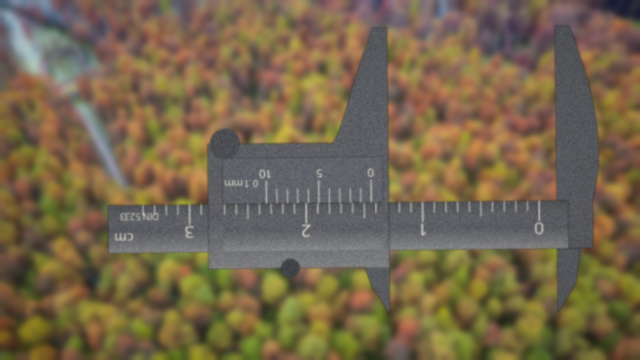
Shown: 14.4; mm
